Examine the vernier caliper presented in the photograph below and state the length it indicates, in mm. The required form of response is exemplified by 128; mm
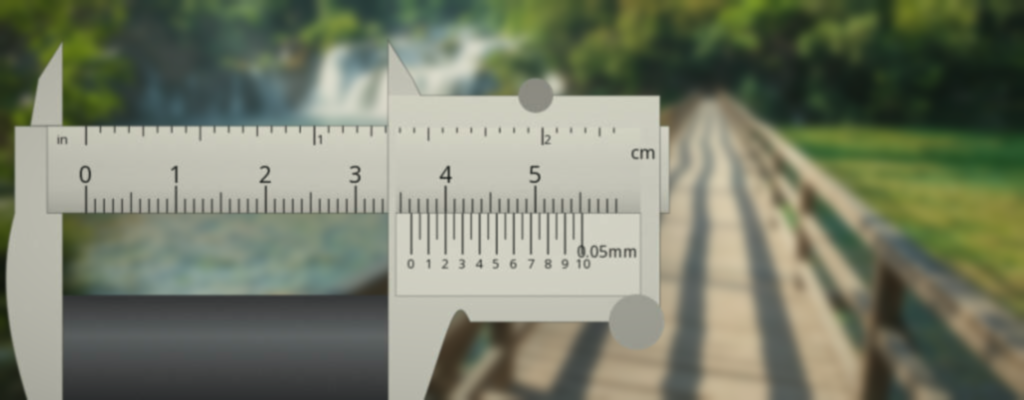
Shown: 36.2; mm
